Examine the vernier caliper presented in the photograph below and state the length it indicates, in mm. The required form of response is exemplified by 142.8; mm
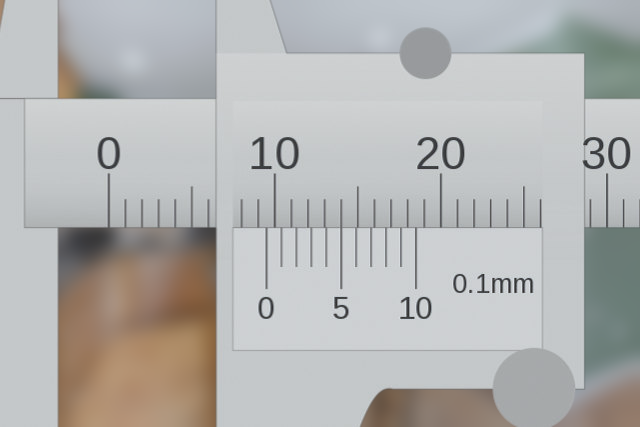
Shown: 9.5; mm
